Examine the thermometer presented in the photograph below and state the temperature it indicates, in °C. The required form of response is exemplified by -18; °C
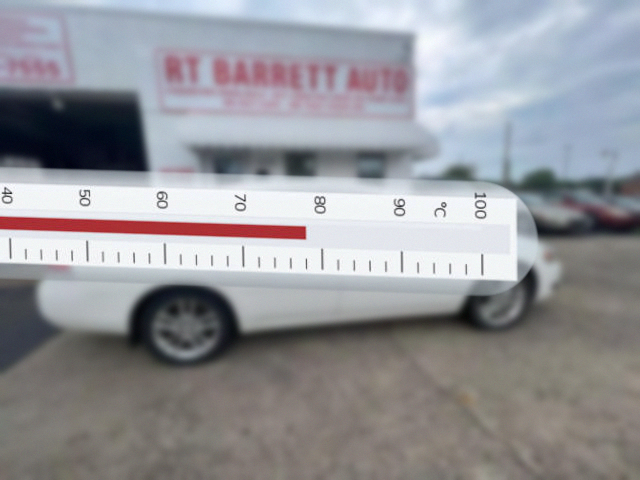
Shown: 78; °C
